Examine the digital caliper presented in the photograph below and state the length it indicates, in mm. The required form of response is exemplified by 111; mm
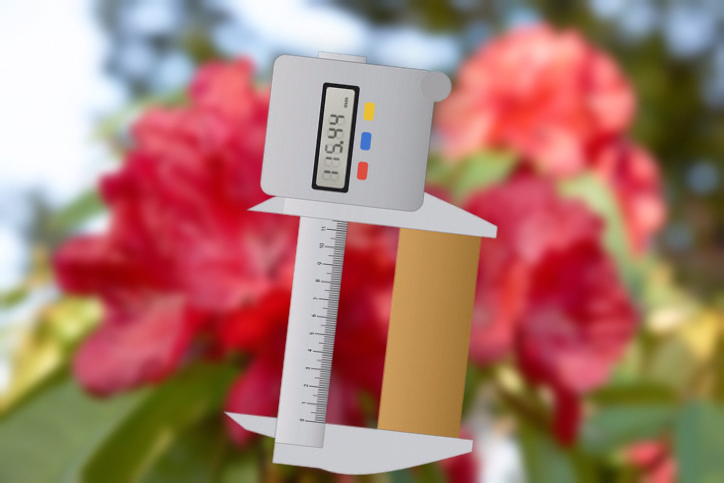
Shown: 115.44; mm
